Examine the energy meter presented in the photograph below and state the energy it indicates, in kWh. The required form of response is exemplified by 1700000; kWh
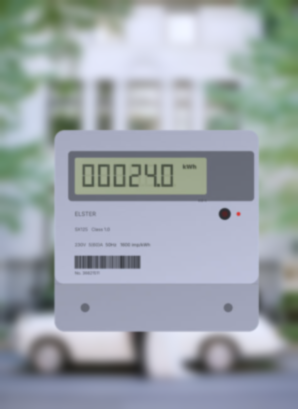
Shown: 24.0; kWh
